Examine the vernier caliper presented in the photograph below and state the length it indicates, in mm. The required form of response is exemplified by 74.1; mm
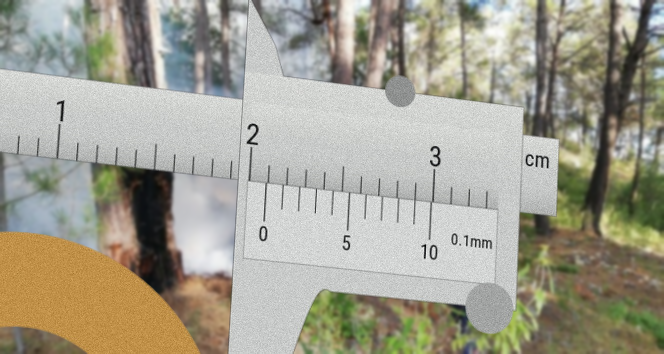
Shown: 20.9; mm
